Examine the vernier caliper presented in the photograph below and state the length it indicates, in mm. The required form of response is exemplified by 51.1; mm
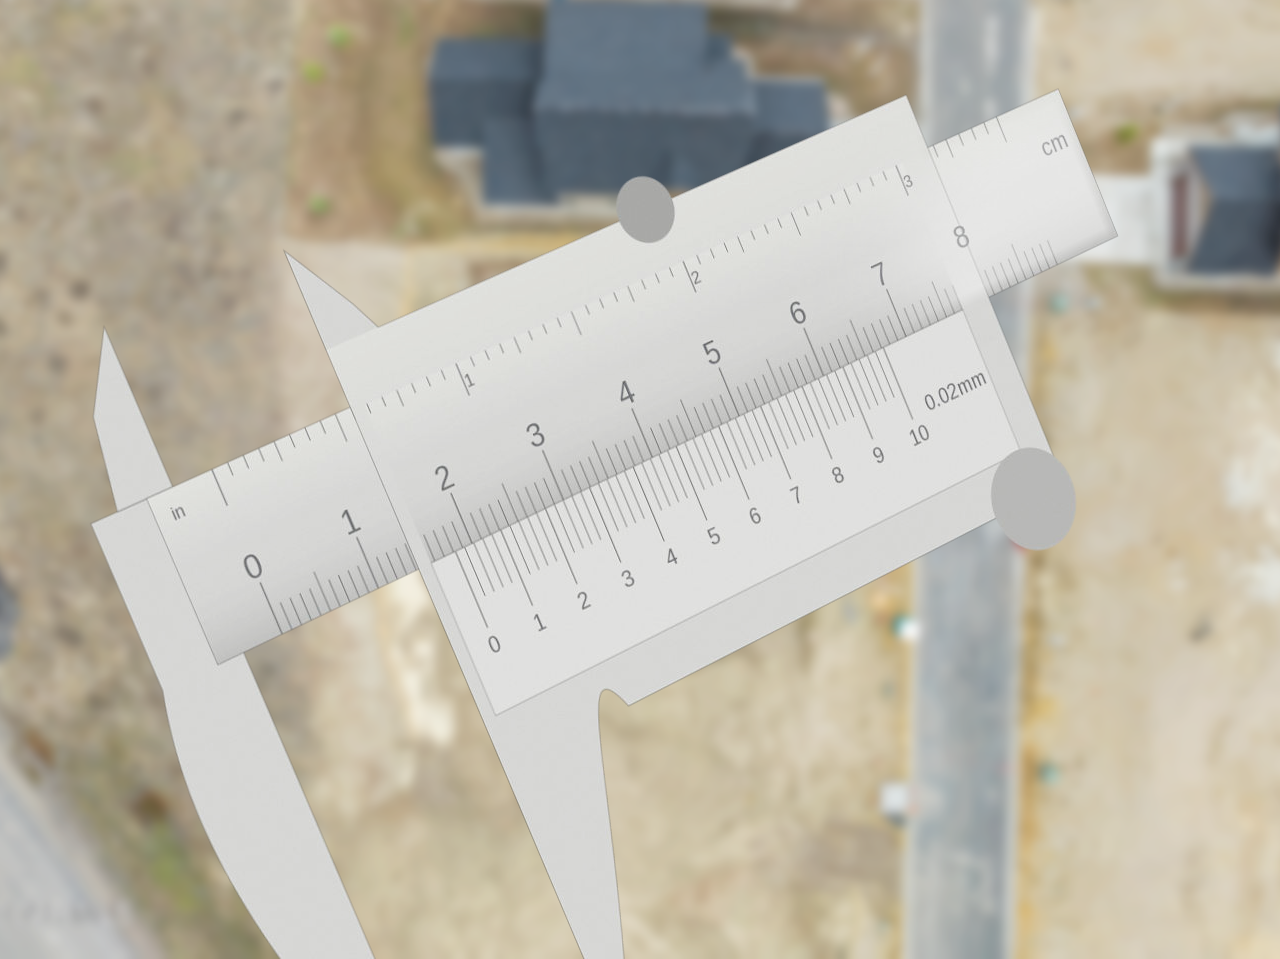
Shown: 18.2; mm
